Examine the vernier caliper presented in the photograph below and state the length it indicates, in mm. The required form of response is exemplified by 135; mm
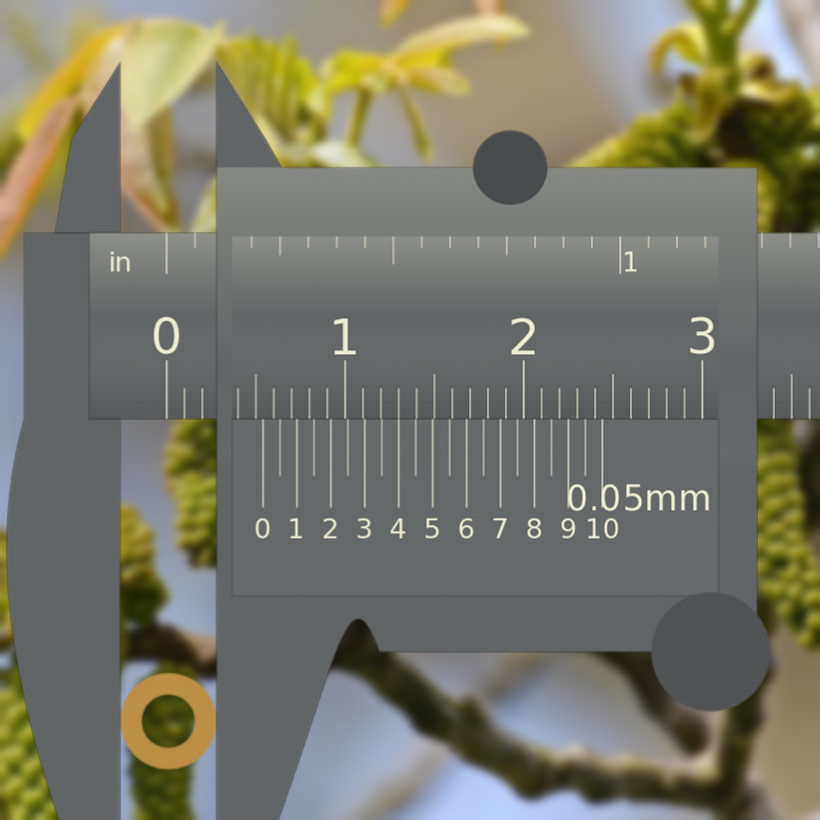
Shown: 5.4; mm
